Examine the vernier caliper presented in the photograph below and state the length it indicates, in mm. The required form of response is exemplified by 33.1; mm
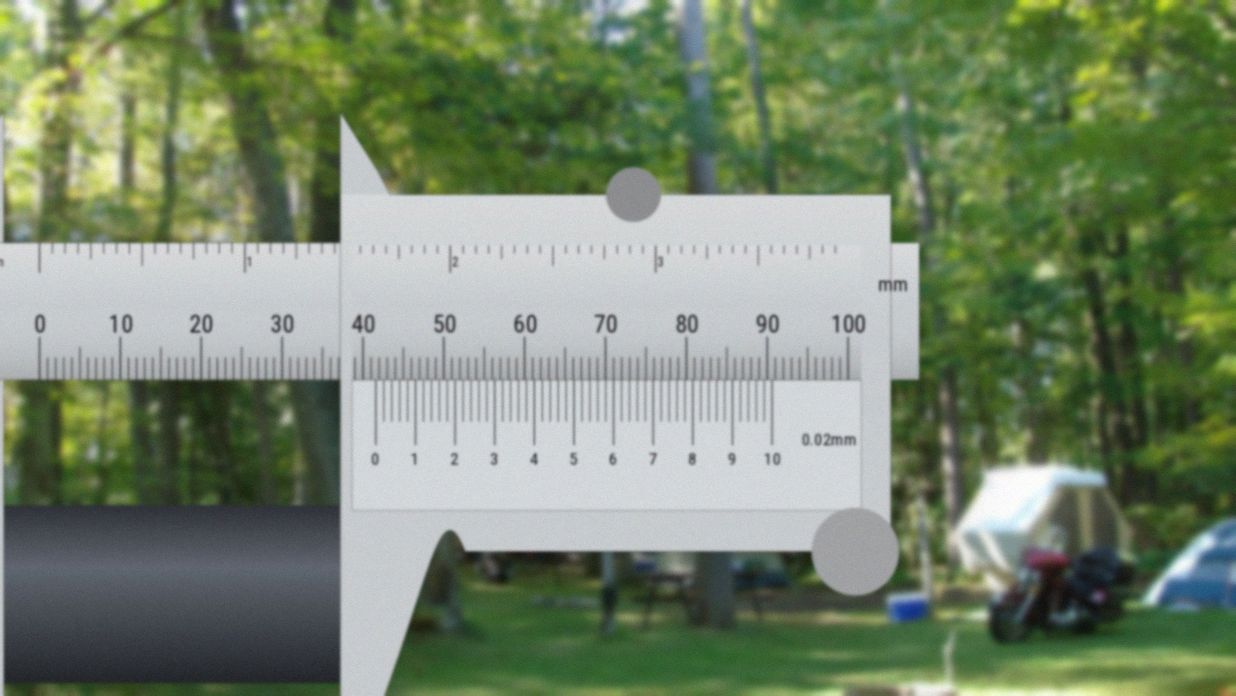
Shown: 41.6; mm
